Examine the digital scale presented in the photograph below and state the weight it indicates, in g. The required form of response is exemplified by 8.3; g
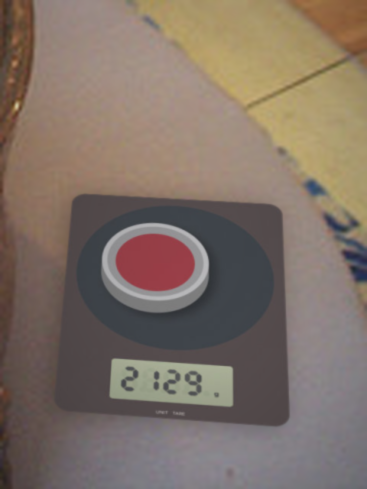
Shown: 2129; g
